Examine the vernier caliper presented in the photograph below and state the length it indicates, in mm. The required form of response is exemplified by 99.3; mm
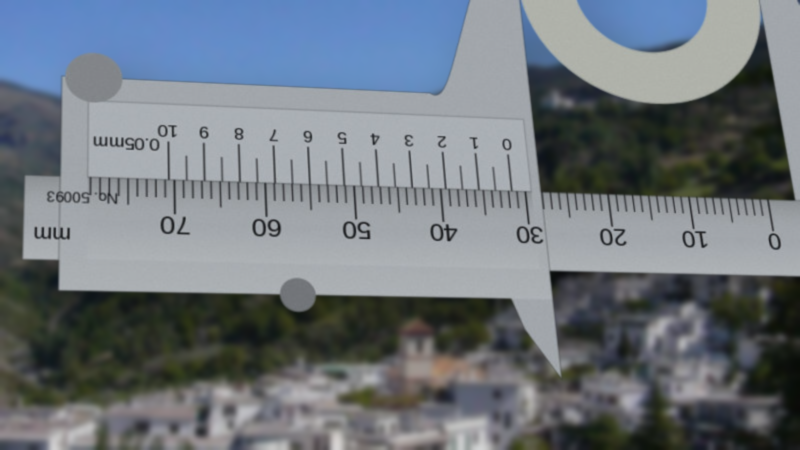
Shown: 31.6; mm
